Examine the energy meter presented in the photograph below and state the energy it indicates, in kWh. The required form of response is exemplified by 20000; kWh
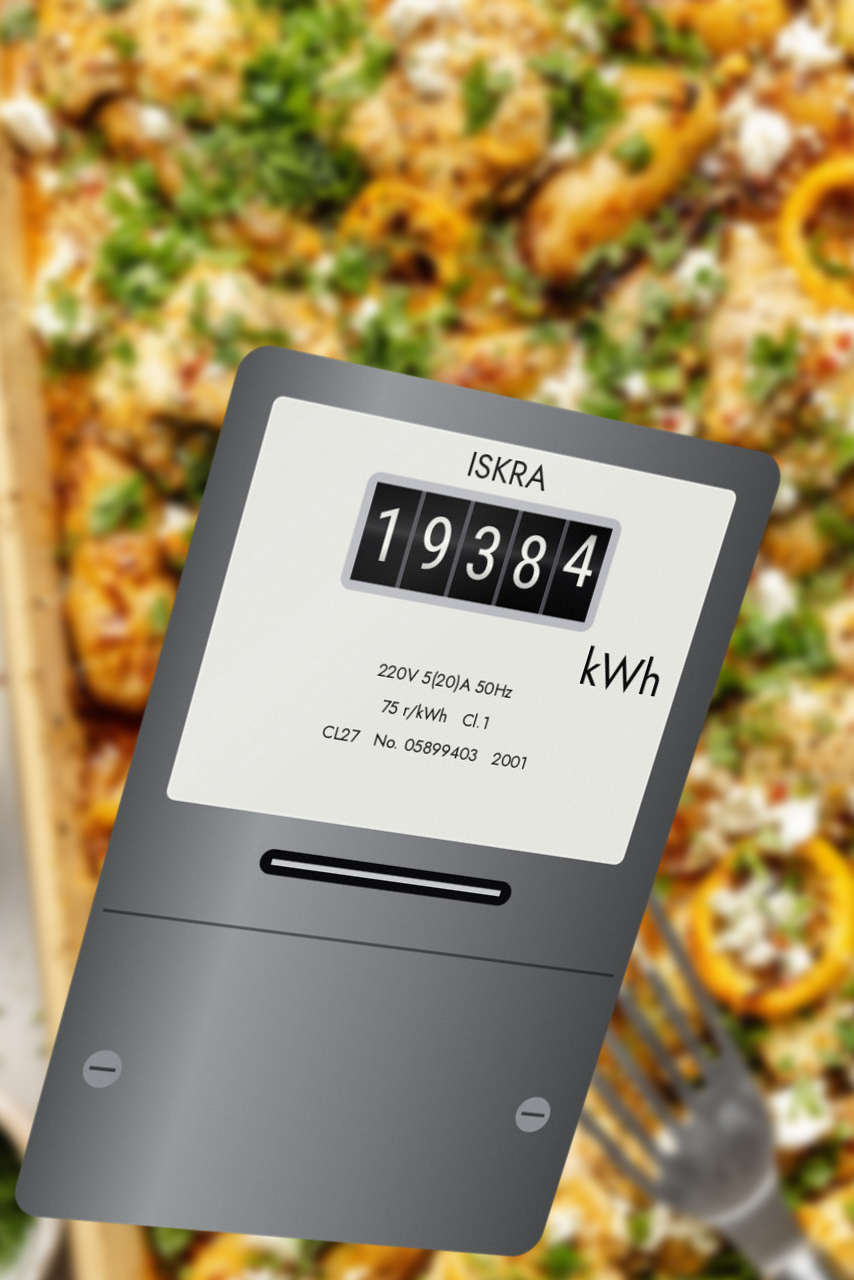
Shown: 19384; kWh
